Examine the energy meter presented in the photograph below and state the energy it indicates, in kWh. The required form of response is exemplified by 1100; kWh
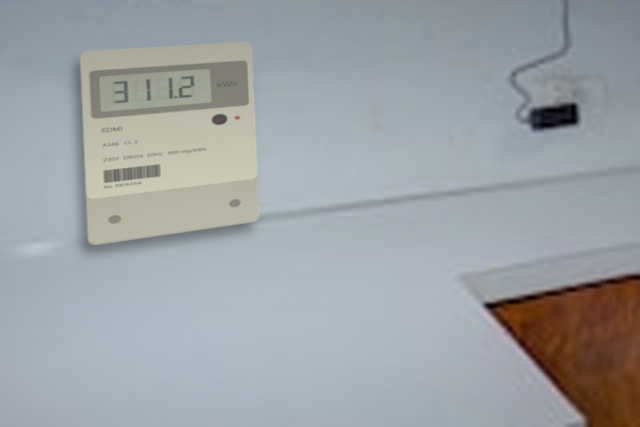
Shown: 311.2; kWh
